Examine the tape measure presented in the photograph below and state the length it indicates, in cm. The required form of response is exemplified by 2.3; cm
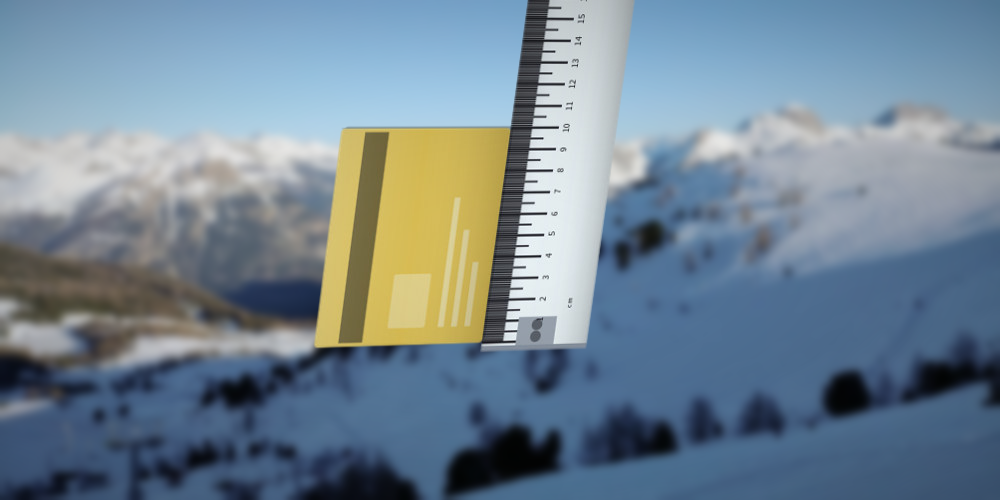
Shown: 10; cm
